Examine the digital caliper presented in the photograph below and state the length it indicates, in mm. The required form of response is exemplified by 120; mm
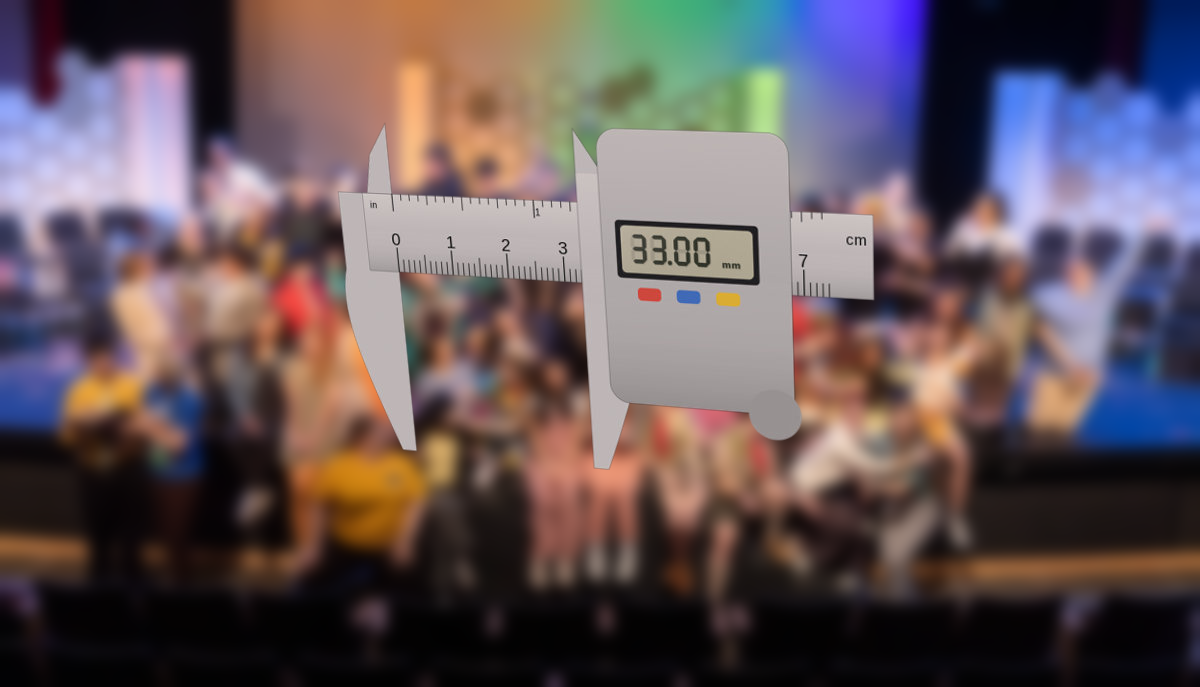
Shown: 33.00; mm
